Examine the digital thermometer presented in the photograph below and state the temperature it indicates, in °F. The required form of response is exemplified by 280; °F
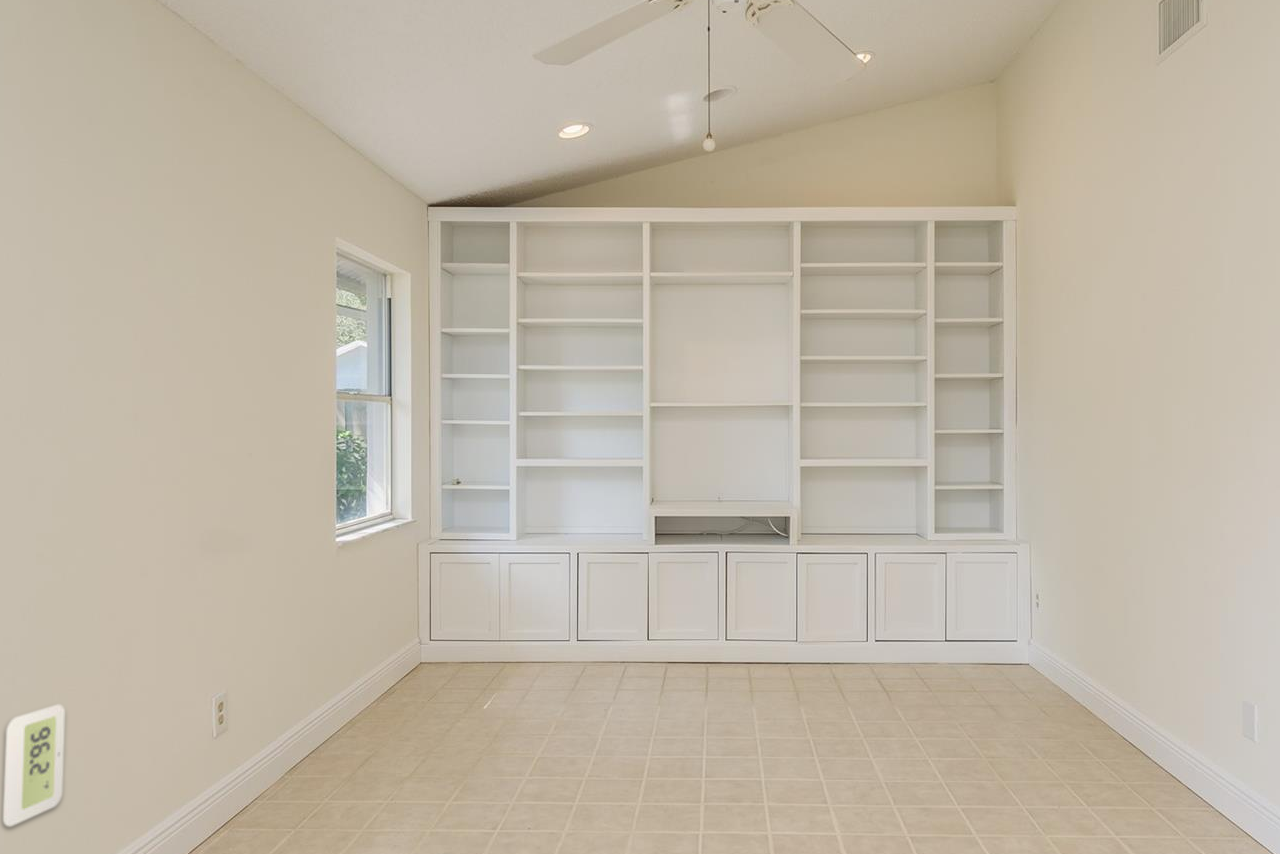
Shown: 96.2; °F
